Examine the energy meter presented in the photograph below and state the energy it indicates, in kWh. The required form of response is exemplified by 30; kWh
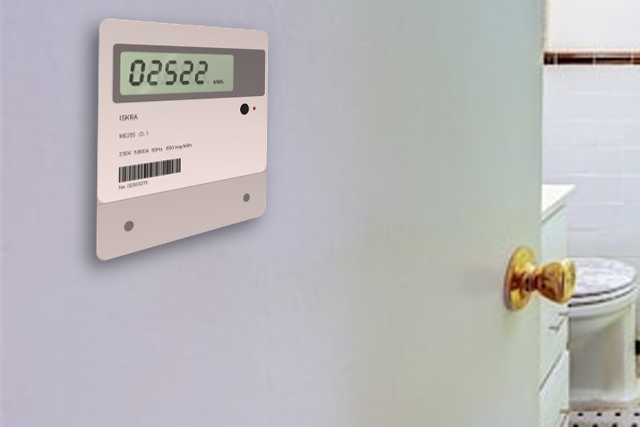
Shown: 2522; kWh
